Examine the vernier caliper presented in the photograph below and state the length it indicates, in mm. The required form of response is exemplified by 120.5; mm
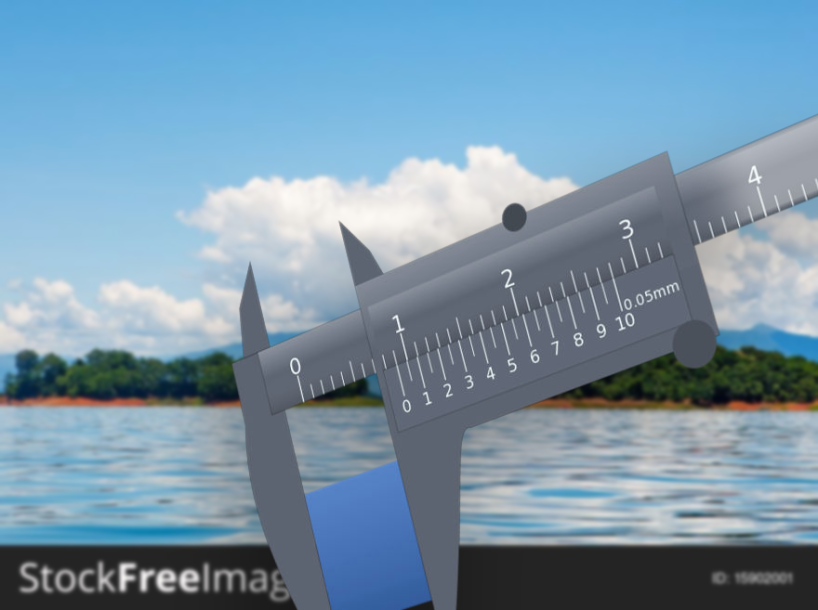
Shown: 9.0; mm
